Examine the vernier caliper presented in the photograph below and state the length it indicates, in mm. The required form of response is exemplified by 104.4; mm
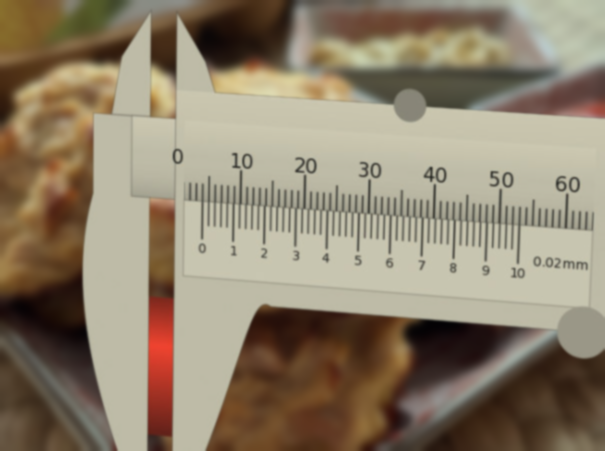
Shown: 4.0; mm
